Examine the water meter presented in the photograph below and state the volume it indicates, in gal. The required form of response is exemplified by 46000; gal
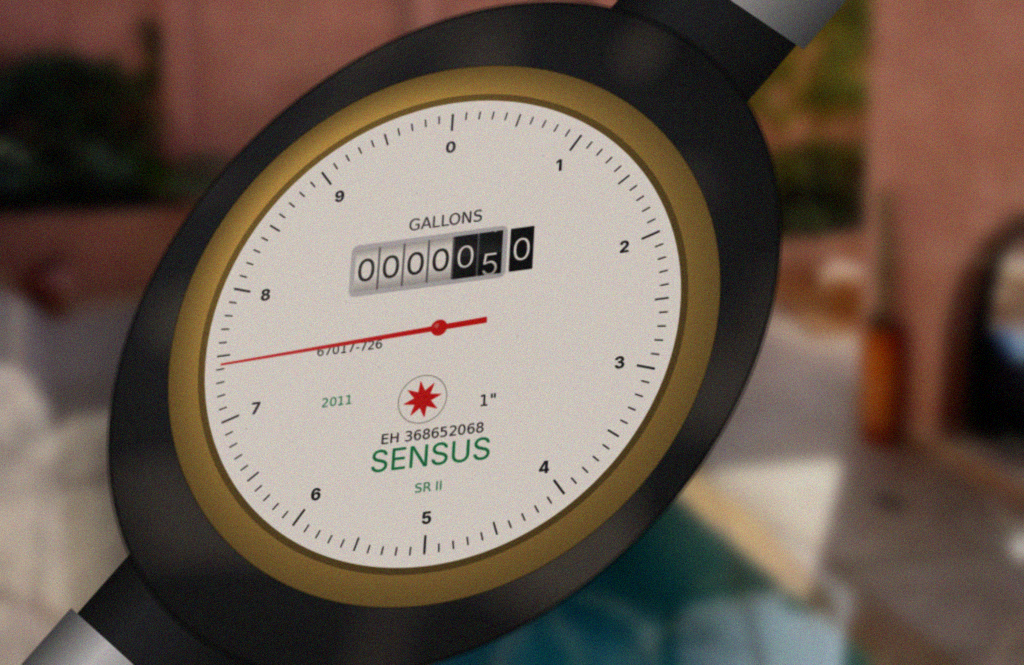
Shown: 47.4; gal
